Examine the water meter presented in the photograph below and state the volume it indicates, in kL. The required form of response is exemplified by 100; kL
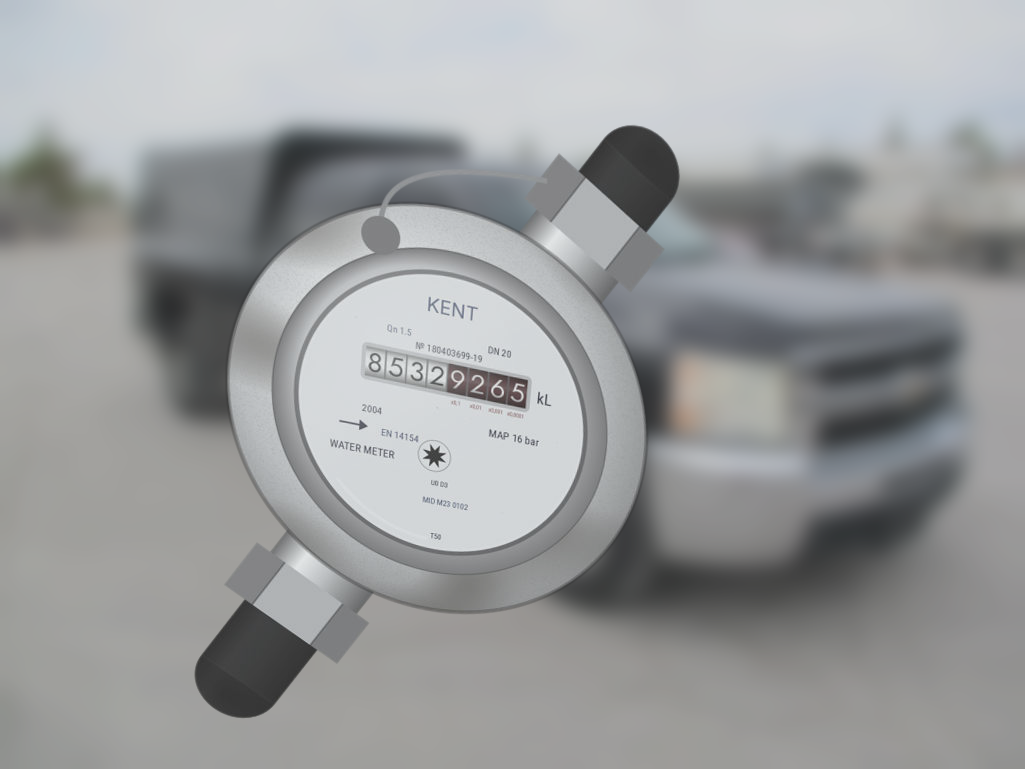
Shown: 8532.9265; kL
